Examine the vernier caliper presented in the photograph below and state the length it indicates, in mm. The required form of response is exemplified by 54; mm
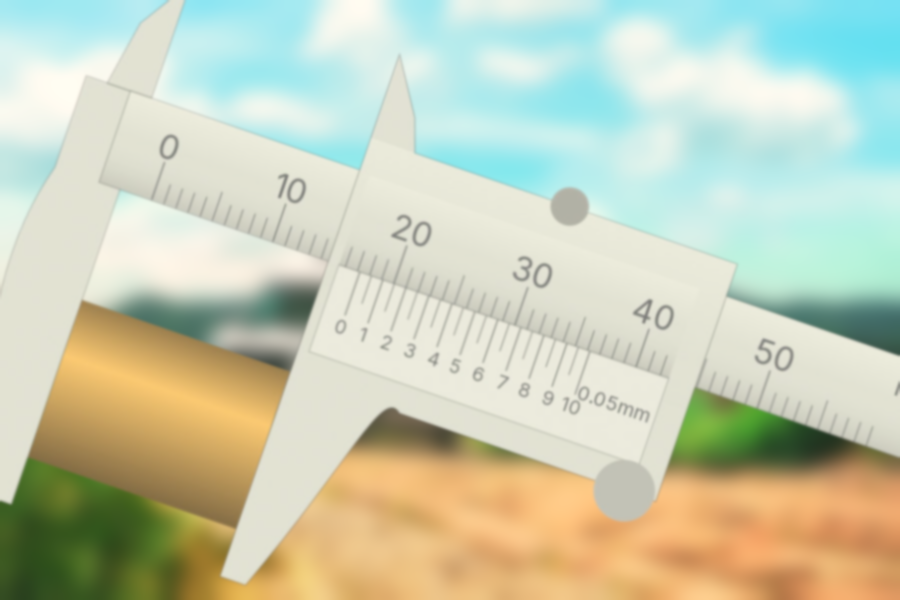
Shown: 17.2; mm
